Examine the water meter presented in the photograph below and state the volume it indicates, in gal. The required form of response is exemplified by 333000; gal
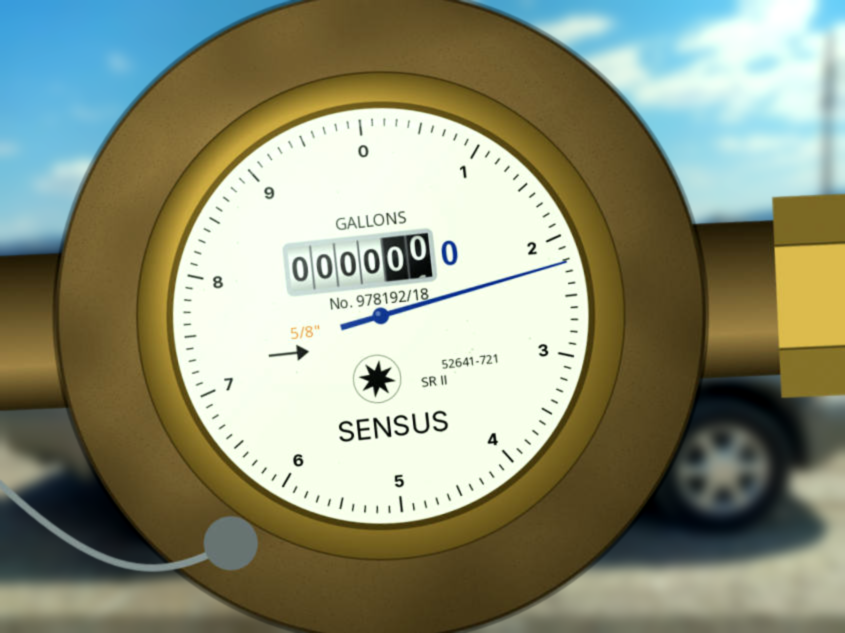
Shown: 2.2; gal
